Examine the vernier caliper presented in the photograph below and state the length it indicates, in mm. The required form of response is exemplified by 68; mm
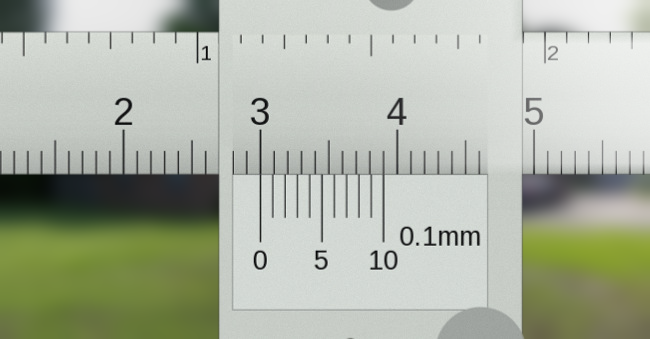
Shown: 30.0; mm
